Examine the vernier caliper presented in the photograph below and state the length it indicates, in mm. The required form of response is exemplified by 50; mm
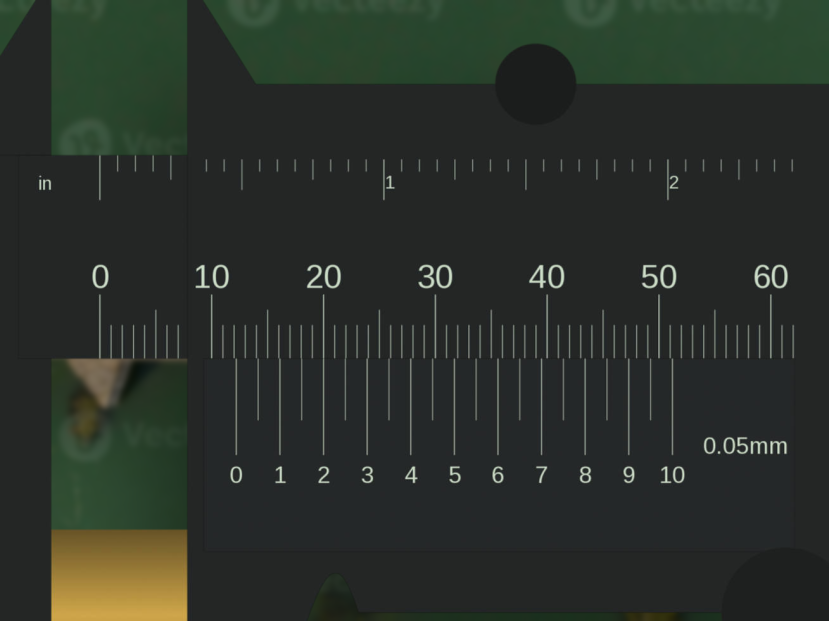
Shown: 12.2; mm
